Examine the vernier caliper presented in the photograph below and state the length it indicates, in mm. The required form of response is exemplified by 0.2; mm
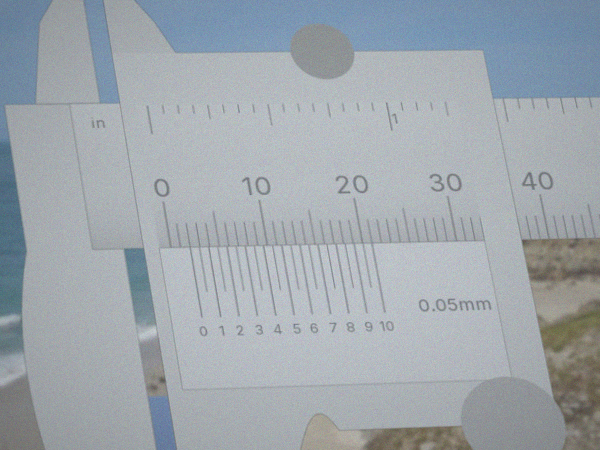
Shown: 2.0; mm
